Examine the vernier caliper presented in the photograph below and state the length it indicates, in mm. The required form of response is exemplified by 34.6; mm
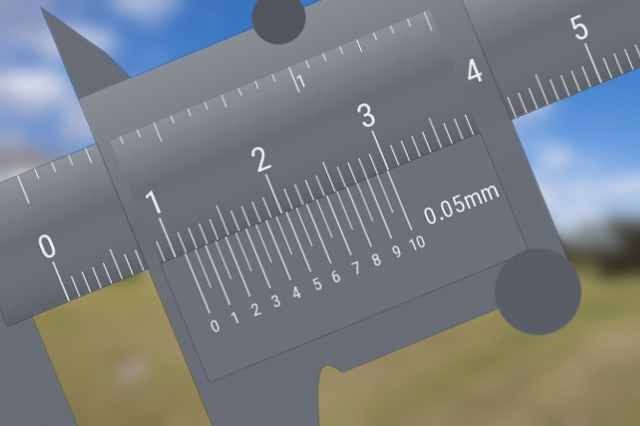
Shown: 10.9; mm
